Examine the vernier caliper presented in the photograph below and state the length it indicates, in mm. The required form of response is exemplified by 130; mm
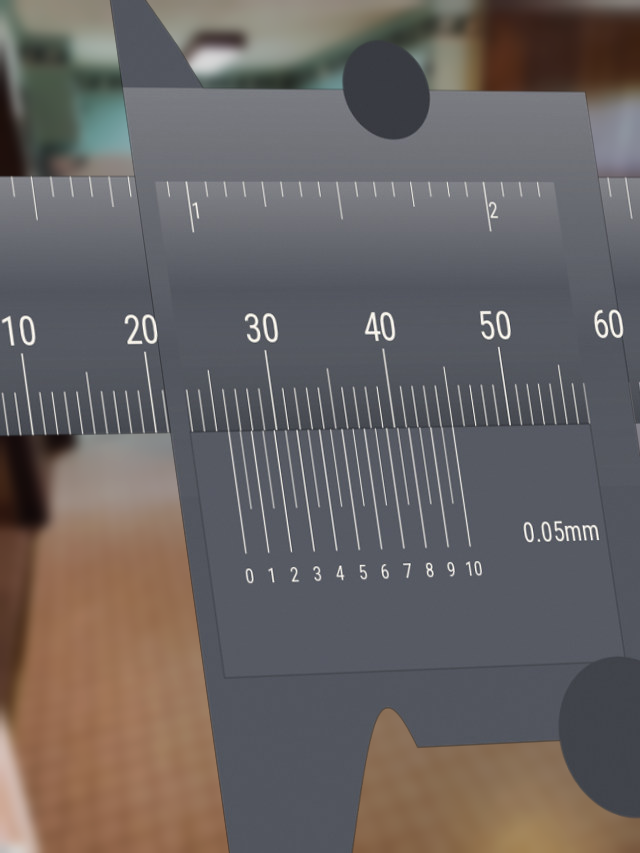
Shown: 26.0; mm
